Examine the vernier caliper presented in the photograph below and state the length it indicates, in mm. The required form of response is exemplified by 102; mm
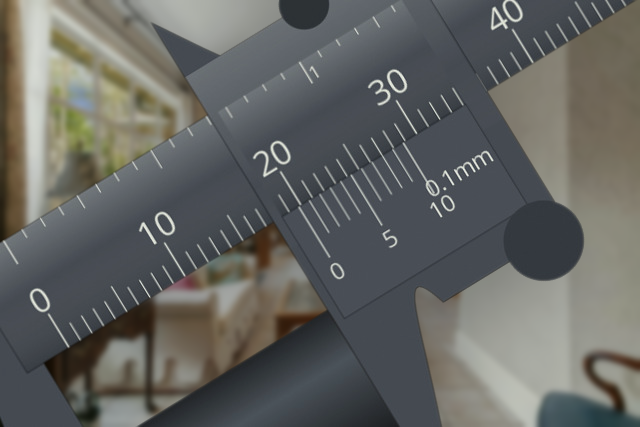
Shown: 19.8; mm
